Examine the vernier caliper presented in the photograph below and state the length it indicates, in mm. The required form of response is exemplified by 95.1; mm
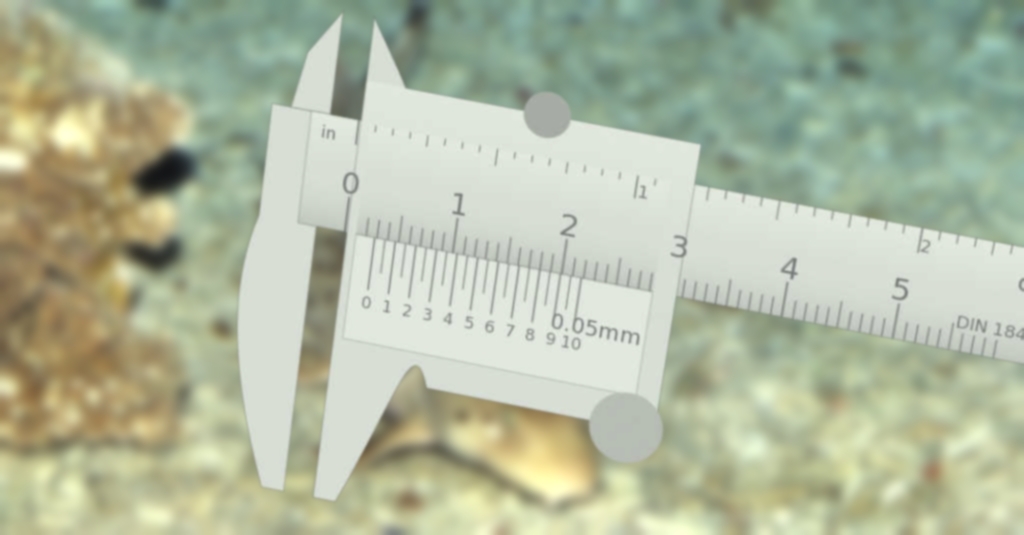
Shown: 2.8; mm
